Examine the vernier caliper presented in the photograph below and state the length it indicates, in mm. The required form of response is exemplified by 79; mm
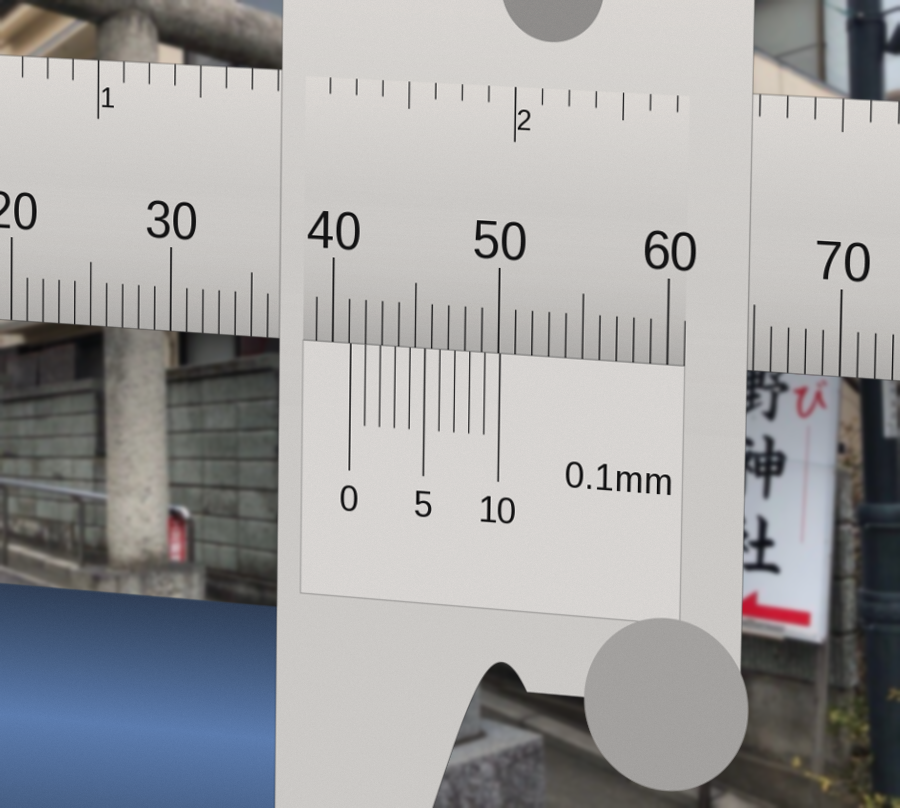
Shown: 41.1; mm
